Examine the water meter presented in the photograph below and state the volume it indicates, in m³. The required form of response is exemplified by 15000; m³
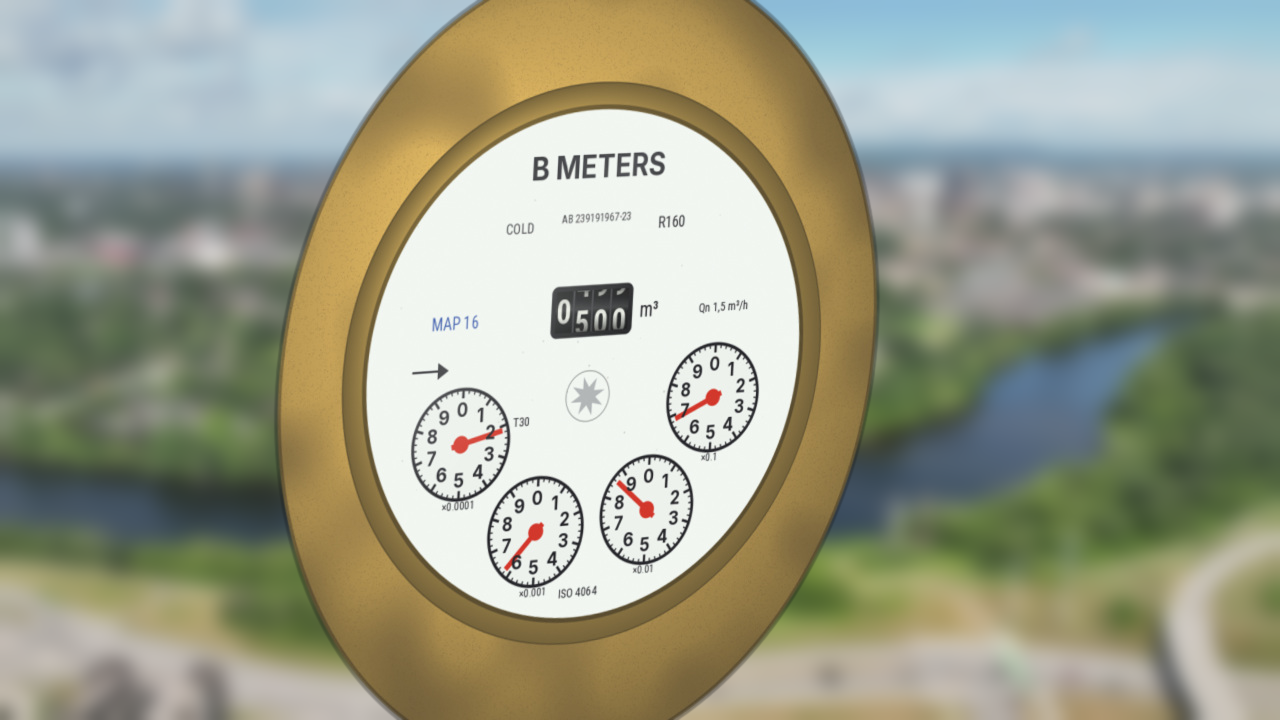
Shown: 499.6862; m³
